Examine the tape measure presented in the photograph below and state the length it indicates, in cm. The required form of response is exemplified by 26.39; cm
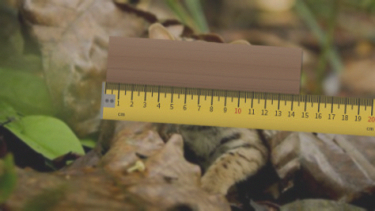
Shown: 14.5; cm
